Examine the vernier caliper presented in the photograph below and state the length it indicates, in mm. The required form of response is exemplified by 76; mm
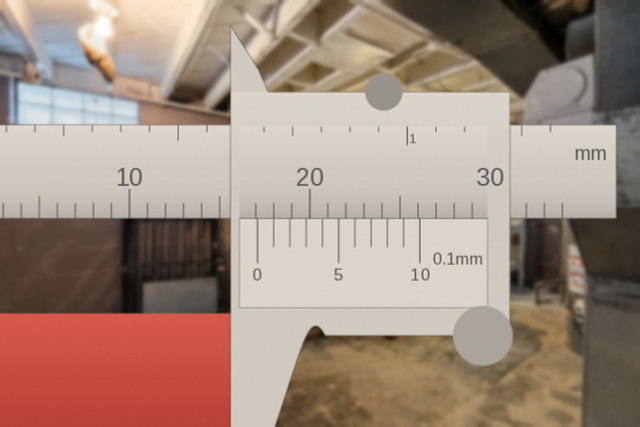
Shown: 17.1; mm
